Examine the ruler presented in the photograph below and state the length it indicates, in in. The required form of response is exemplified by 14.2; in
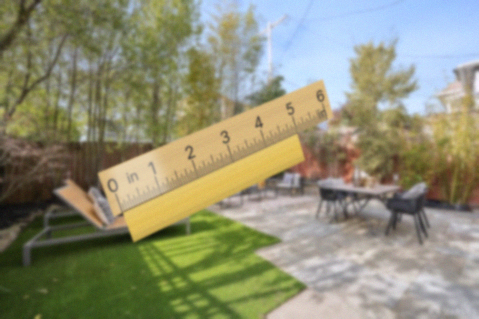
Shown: 5; in
